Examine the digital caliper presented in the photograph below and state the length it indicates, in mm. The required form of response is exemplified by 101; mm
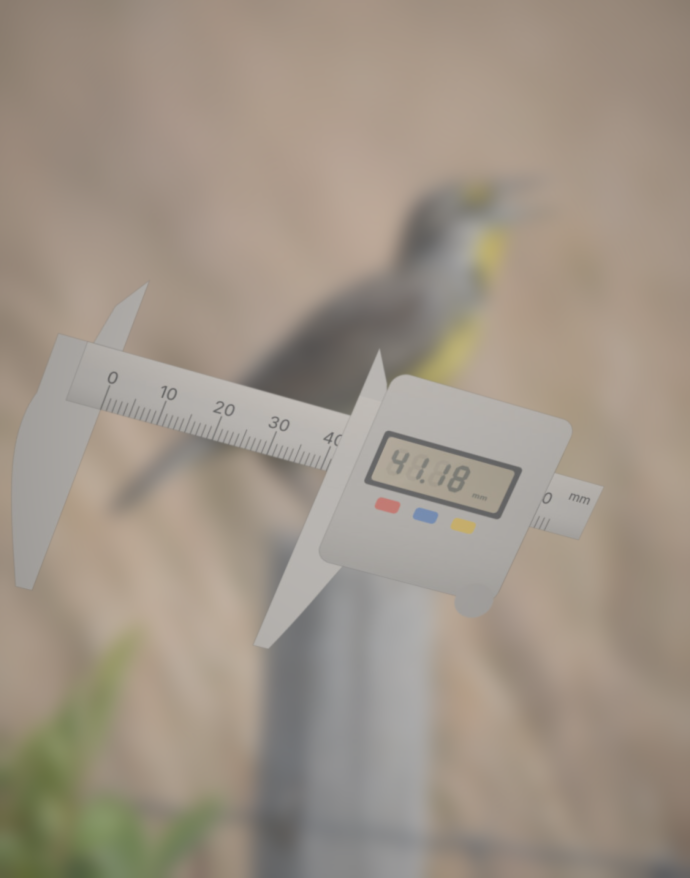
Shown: 41.18; mm
